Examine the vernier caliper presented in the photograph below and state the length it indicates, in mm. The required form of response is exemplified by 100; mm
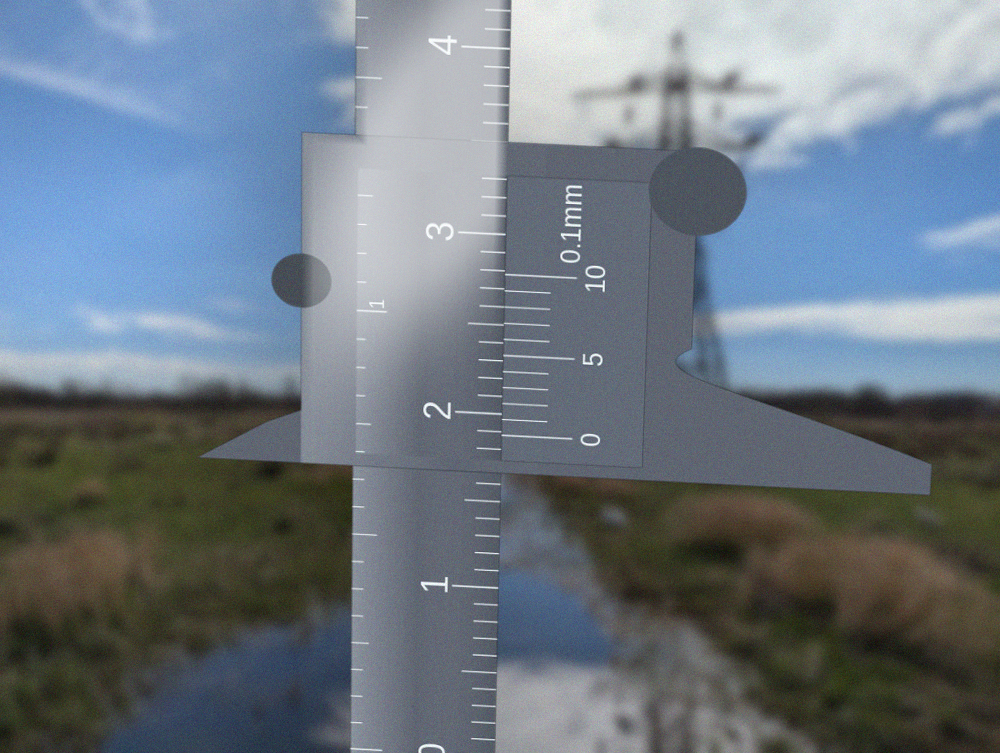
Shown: 18.8; mm
